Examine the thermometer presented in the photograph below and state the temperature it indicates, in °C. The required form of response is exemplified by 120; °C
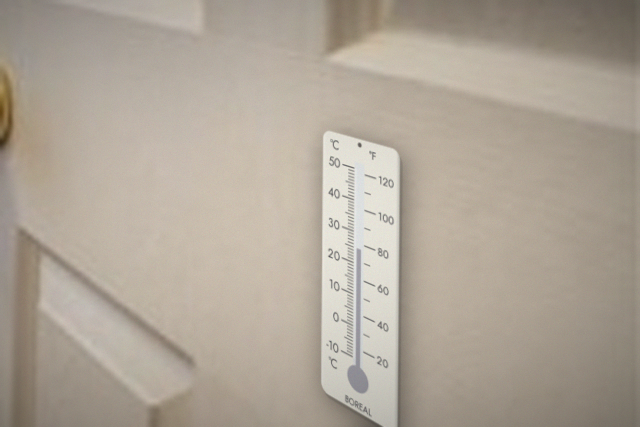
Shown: 25; °C
